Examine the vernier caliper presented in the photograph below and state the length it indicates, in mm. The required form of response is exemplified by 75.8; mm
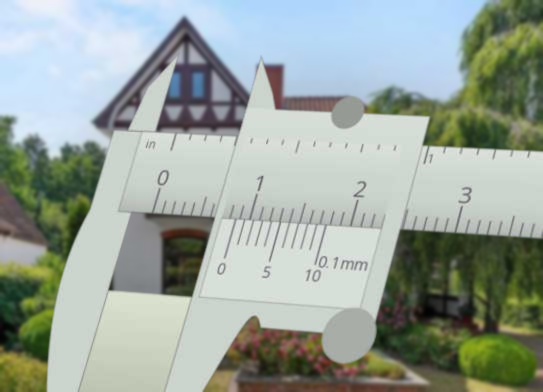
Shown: 8.6; mm
